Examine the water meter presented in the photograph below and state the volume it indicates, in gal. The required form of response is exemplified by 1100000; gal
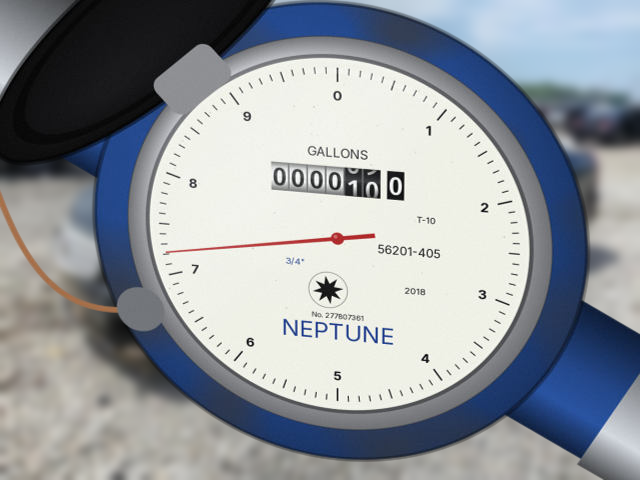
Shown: 97.2; gal
